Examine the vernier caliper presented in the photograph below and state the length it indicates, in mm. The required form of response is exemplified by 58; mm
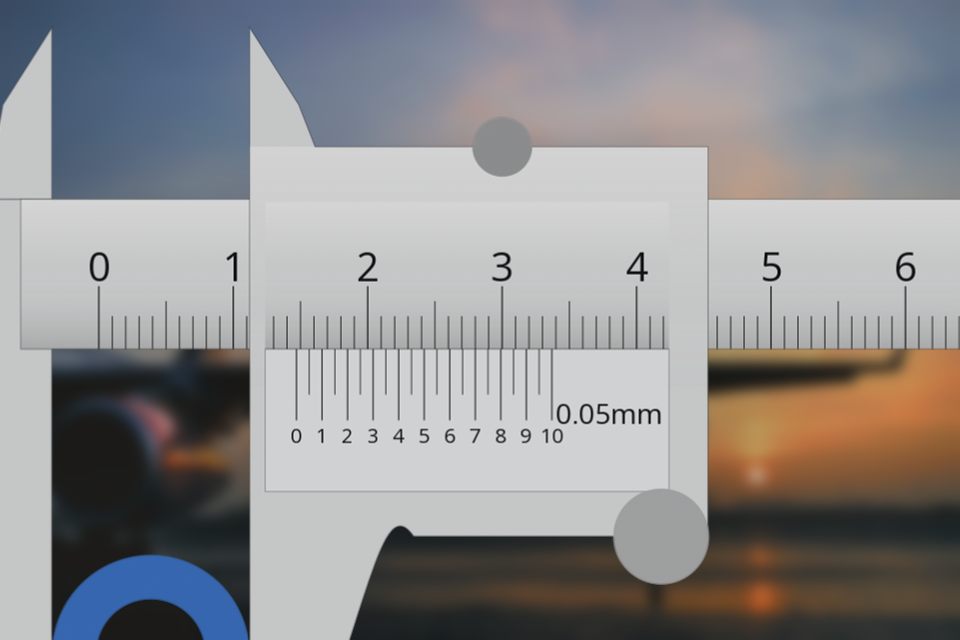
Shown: 14.7; mm
